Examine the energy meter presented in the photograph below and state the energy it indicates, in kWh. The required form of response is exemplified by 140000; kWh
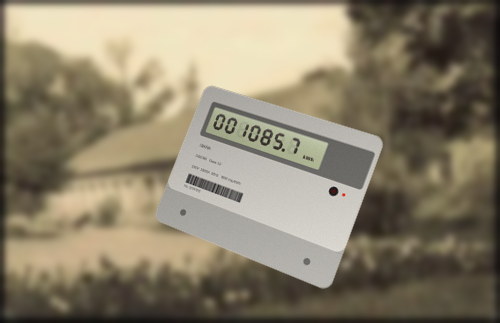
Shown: 1085.7; kWh
